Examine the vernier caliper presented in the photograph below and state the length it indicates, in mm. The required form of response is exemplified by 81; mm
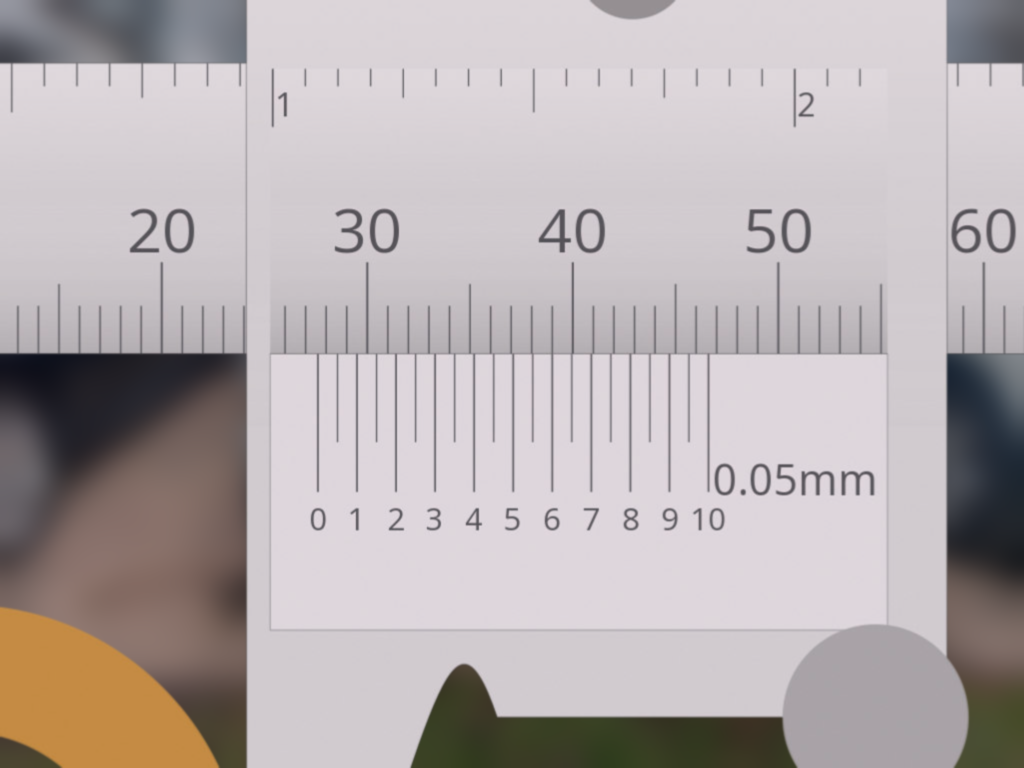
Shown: 27.6; mm
